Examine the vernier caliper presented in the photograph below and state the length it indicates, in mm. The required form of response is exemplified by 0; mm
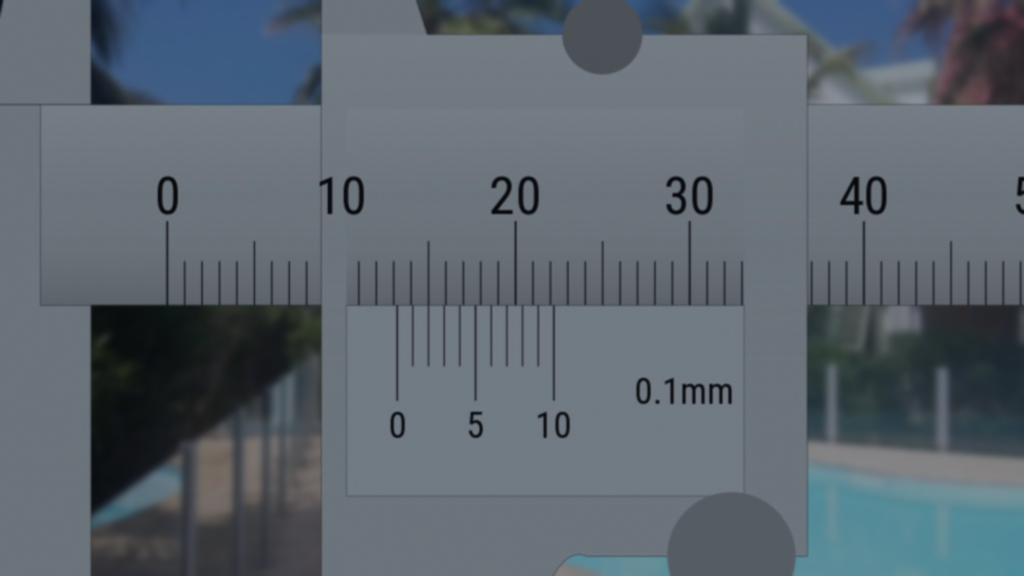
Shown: 13.2; mm
